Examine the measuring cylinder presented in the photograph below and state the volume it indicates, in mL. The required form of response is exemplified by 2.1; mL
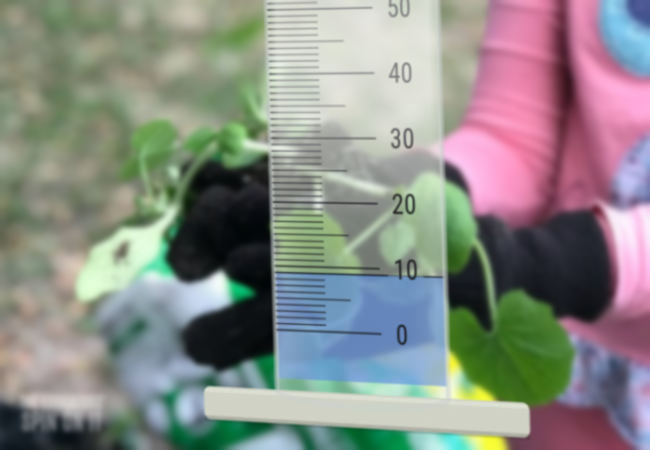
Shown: 9; mL
